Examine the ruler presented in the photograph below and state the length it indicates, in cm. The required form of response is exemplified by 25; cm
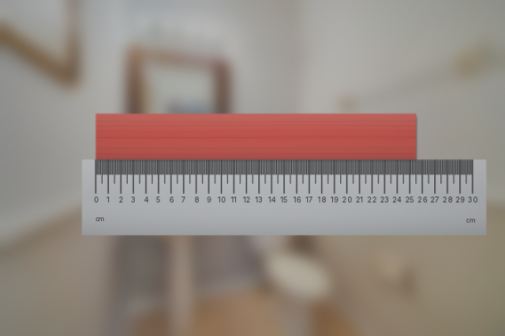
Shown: 25.5; cm
